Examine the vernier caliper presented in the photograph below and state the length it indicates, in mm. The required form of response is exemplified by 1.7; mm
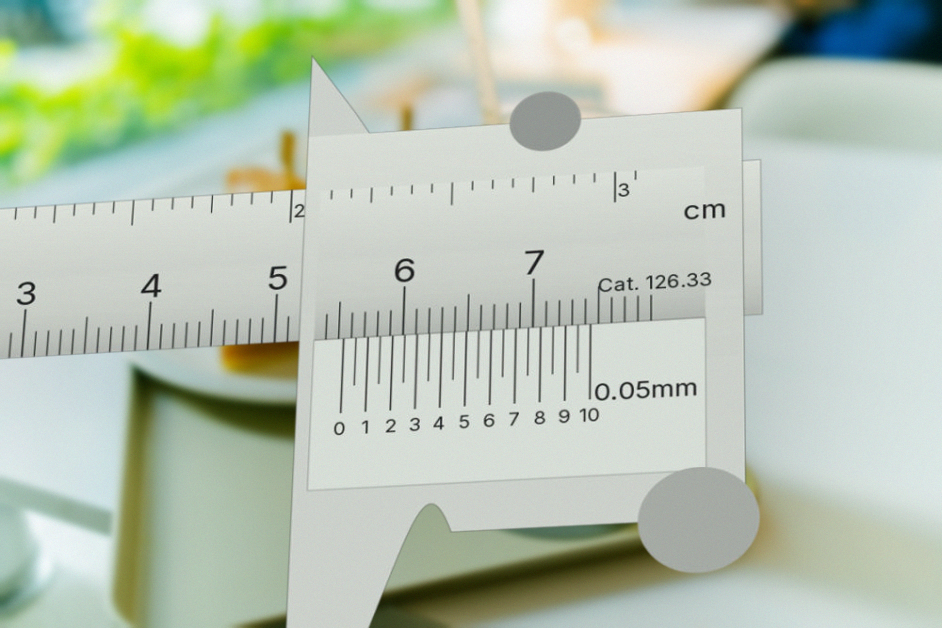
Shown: 55.4; mm
